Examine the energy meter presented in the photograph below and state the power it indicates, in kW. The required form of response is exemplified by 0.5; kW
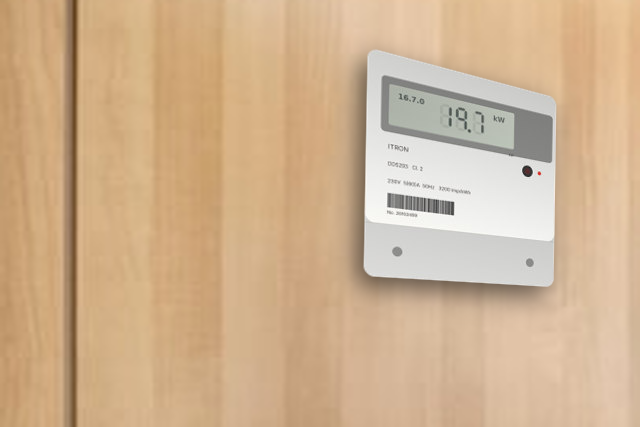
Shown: 19.7; kW
